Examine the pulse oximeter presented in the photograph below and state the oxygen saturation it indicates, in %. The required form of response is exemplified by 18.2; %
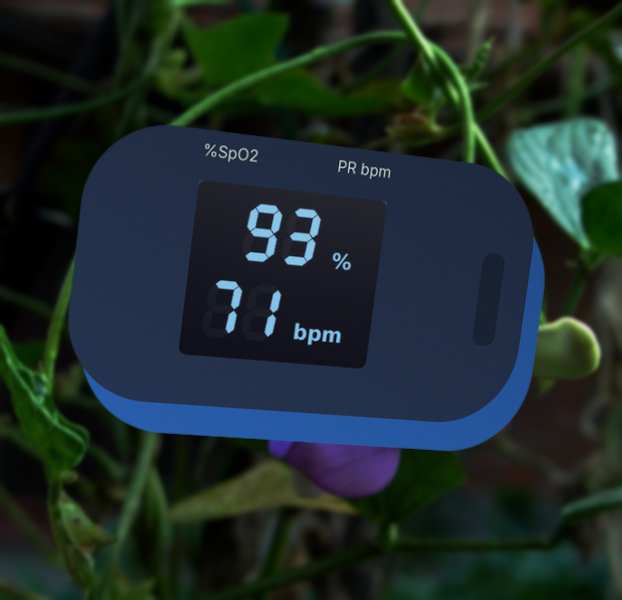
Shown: 93; %
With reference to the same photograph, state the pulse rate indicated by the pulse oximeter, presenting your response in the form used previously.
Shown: 71; bpm
